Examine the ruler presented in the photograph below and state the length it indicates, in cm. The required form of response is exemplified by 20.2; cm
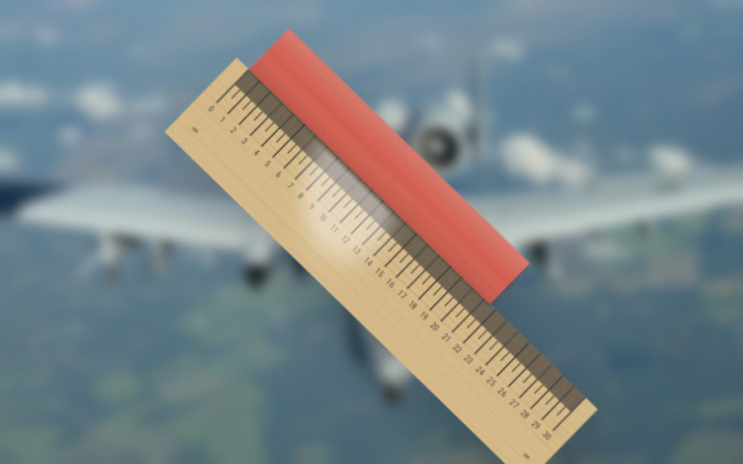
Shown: 21.5; cm
